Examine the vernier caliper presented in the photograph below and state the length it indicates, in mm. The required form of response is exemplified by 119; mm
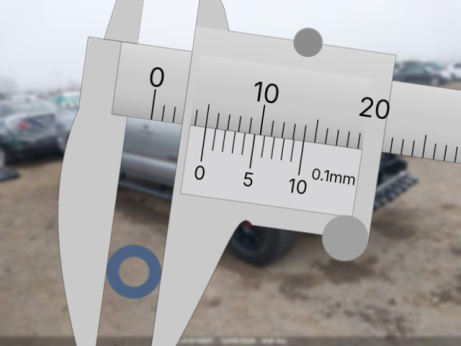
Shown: 5.0; mm
